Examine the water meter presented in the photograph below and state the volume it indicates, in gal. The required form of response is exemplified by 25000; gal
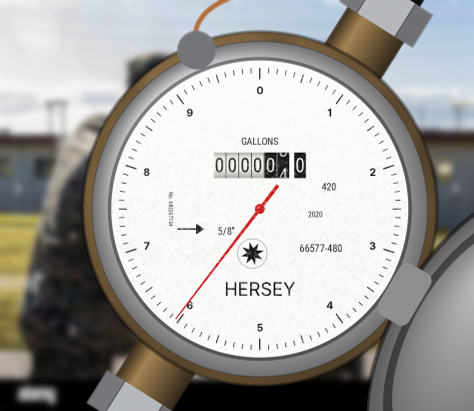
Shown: 36.0; gal
